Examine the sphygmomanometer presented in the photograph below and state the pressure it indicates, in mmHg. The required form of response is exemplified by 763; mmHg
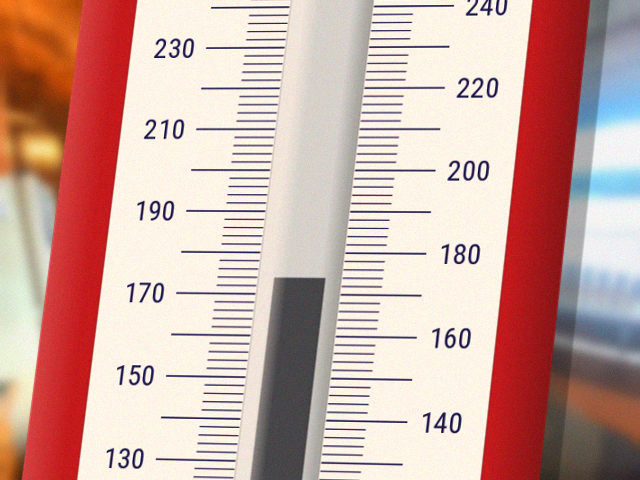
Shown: 174; mmHg
